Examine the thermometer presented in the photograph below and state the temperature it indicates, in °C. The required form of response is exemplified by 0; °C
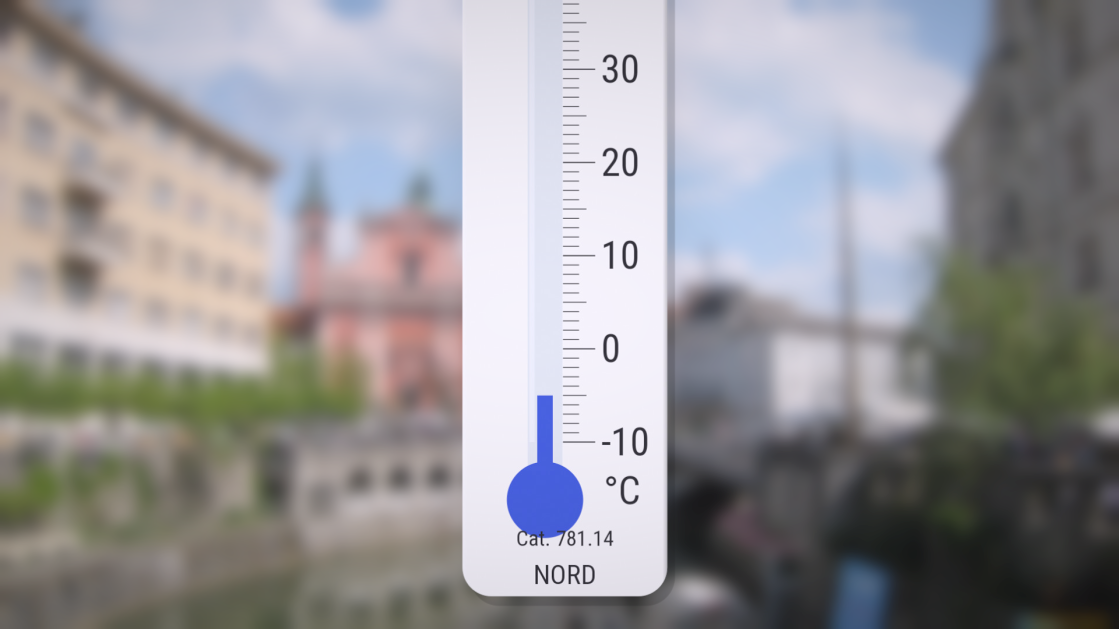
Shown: -5; °C
